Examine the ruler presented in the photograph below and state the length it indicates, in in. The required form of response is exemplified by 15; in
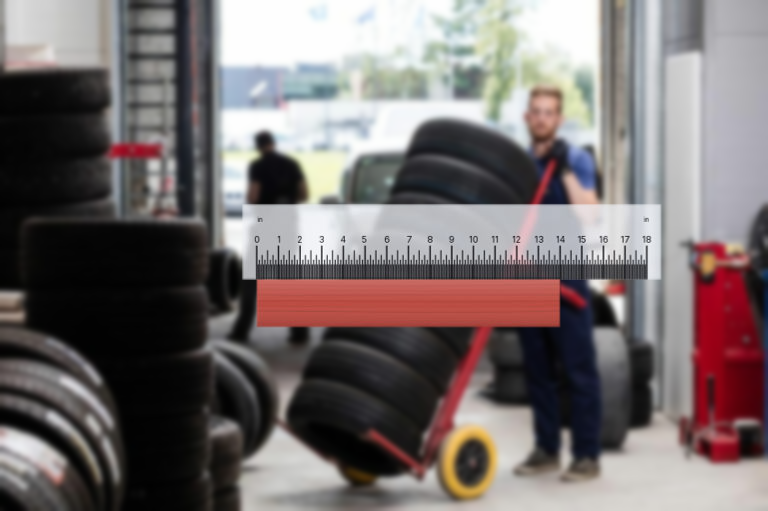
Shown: 14; in
